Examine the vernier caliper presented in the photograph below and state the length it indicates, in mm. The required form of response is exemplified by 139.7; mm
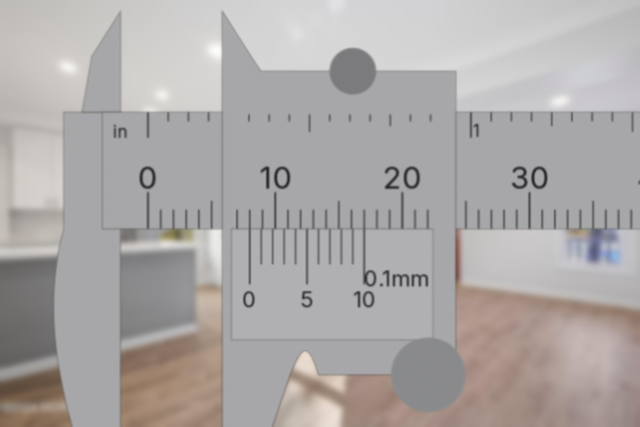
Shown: 8.0; mm
